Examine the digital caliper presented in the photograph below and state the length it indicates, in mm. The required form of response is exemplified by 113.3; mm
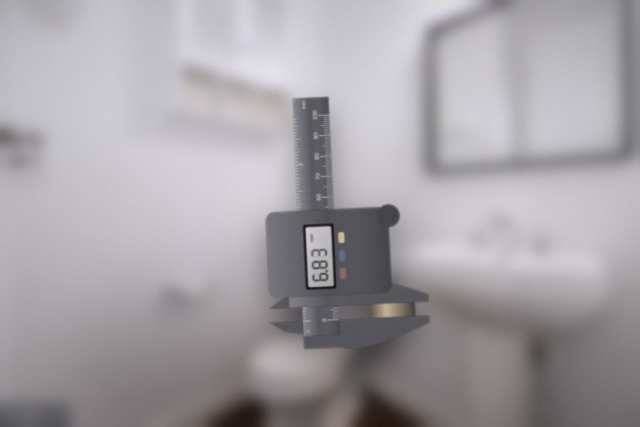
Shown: 6.83; mm
